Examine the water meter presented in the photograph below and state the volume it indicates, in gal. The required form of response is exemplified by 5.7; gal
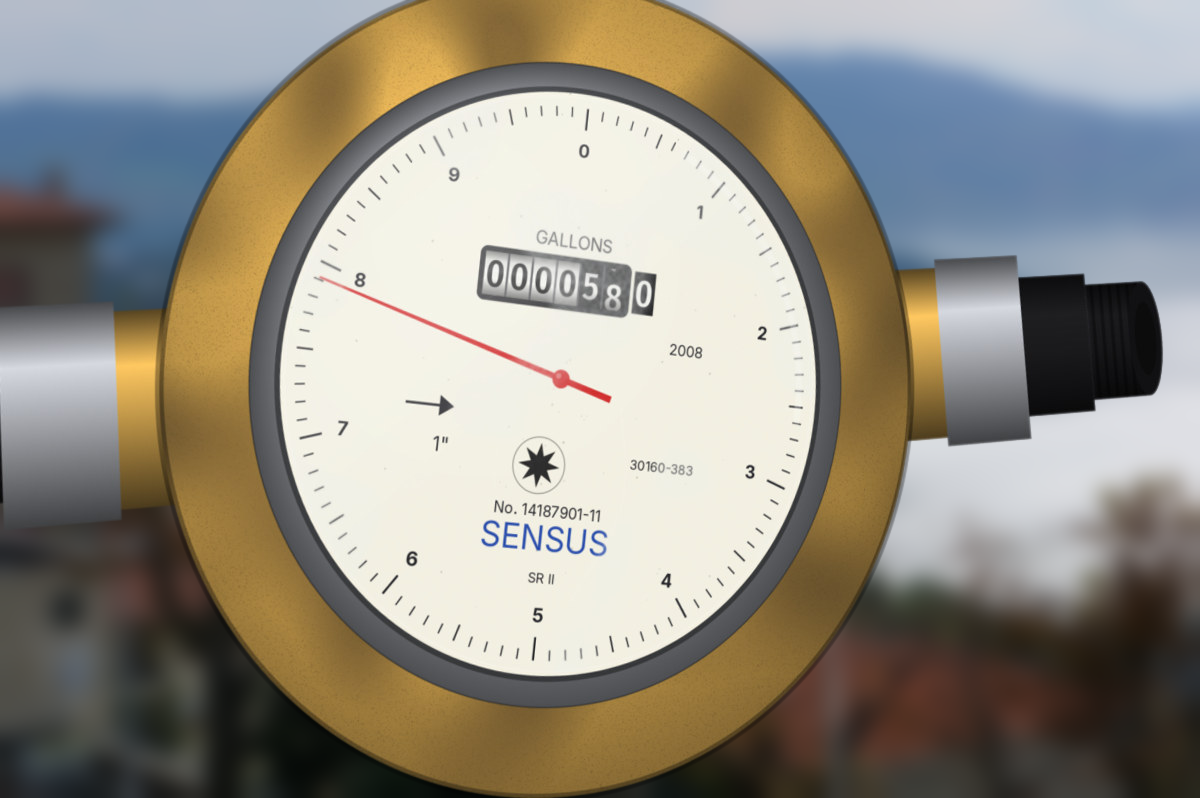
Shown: 577.9; gal
